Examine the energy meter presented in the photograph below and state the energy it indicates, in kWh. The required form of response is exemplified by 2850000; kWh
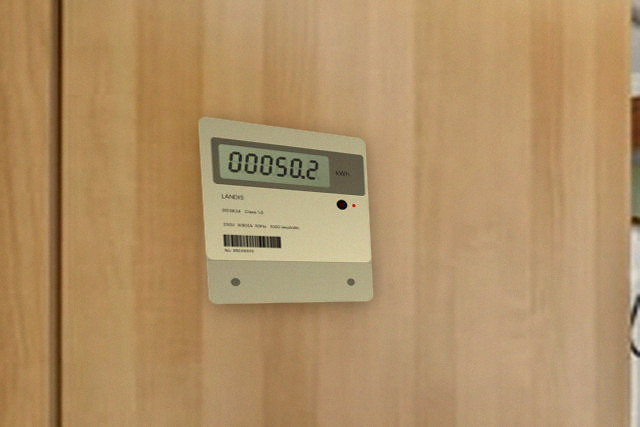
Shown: 50.2; kWh
